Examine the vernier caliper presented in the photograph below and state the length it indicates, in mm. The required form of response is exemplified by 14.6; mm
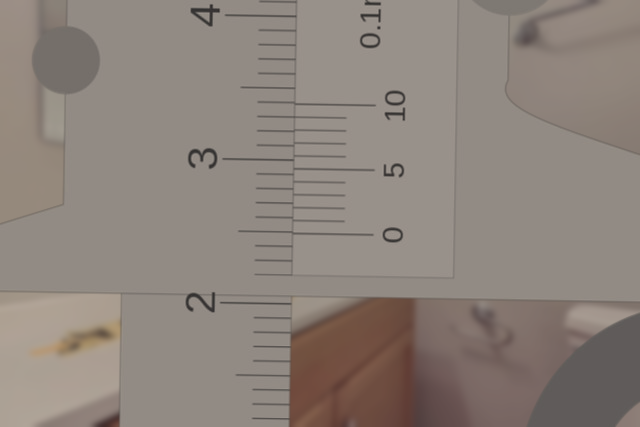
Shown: 24.9; mm
